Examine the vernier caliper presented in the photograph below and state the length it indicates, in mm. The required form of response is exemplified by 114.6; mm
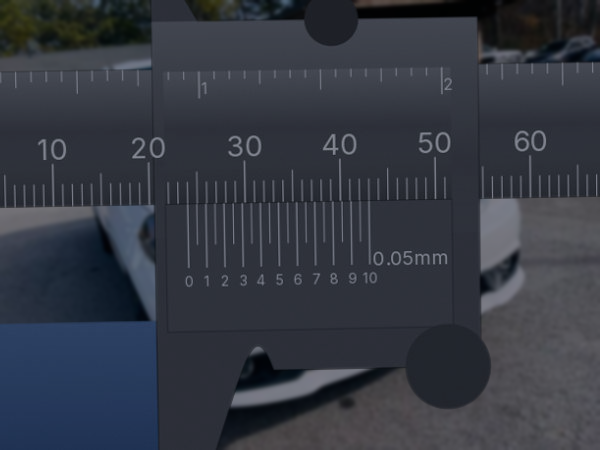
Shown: 24.0; mm
